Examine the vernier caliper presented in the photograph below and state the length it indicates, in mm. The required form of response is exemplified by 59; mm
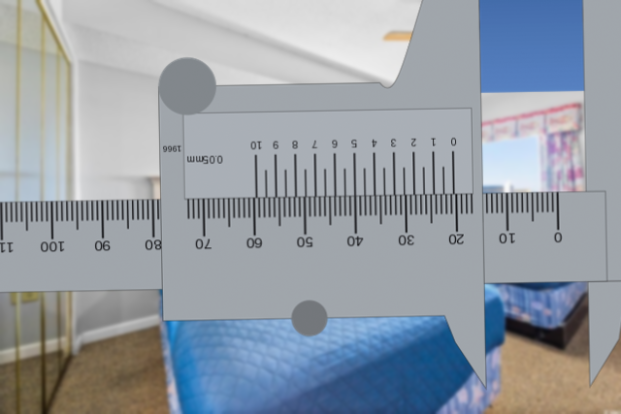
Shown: 20.5; mm
